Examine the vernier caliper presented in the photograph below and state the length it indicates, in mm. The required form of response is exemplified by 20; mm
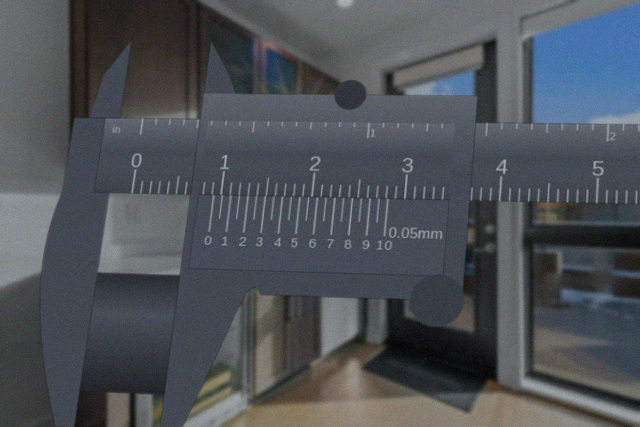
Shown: 9.2; mm
